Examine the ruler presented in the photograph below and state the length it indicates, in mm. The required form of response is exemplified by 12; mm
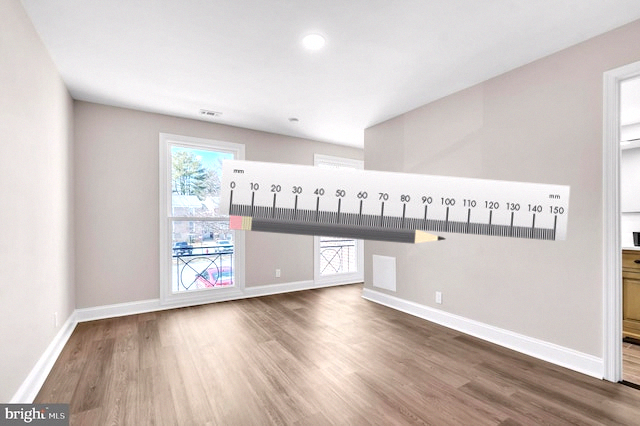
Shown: 100; mm
